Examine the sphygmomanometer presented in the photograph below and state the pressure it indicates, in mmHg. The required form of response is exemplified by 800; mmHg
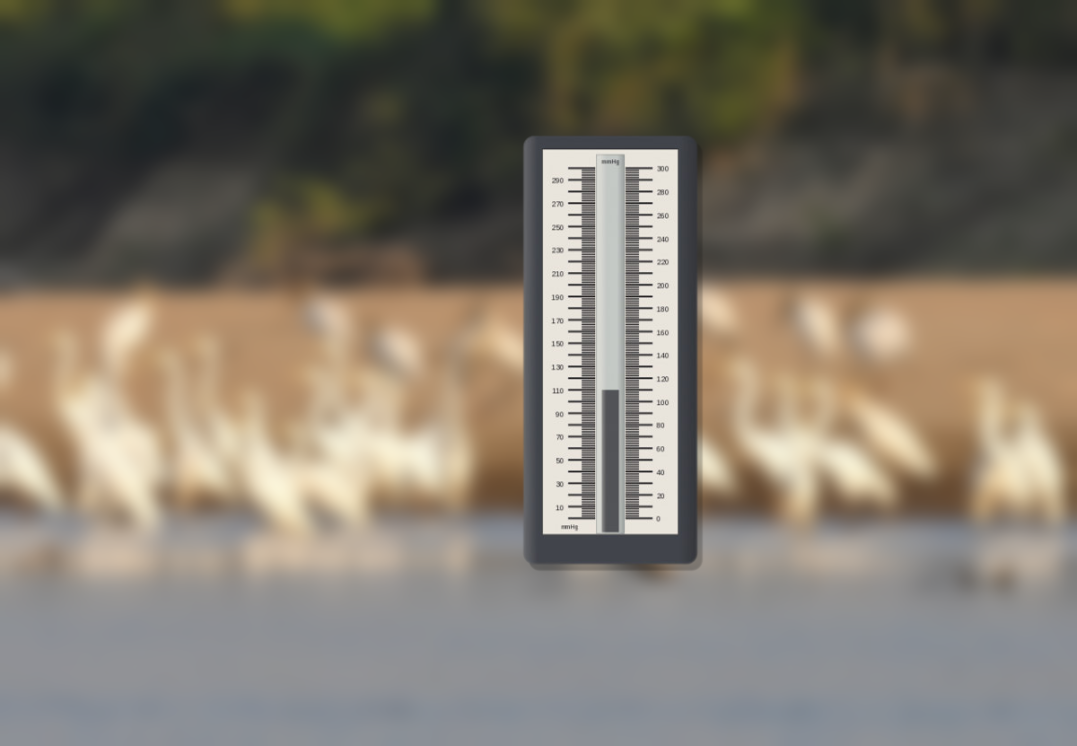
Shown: 110; mmHg
